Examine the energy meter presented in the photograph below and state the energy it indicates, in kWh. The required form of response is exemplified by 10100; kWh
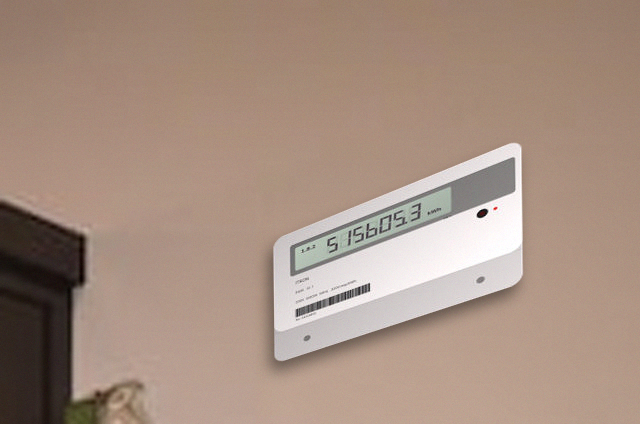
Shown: 515605.3; kWh
